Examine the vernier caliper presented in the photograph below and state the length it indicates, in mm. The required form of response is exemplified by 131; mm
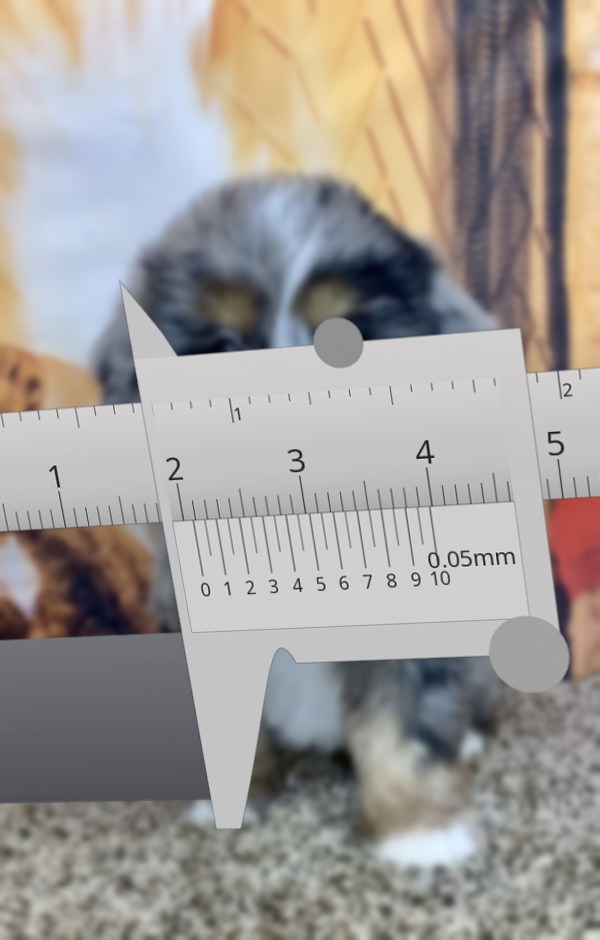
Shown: 20.8; mm
